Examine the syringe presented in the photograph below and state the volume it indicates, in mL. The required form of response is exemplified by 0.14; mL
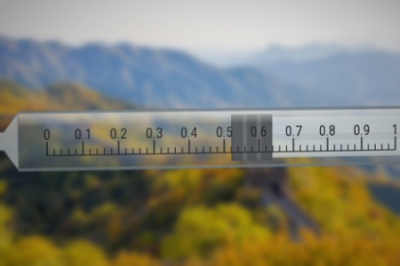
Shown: 0.52; mL
